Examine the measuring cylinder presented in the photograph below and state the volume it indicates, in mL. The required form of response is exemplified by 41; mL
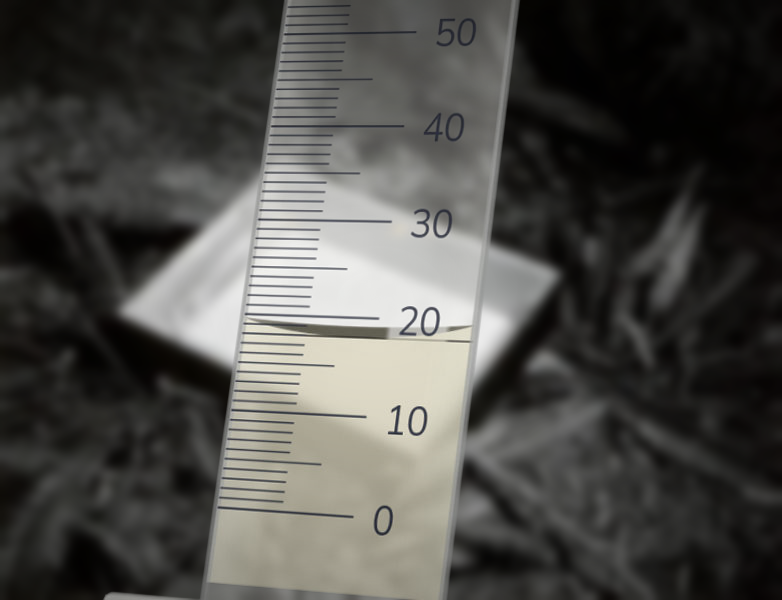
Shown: 18; mL
